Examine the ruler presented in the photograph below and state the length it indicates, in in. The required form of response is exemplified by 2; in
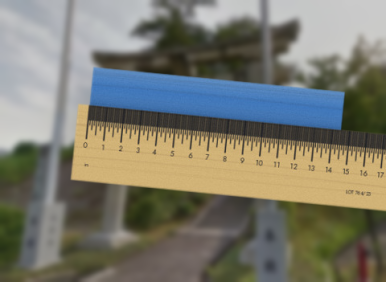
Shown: 14.5; in
